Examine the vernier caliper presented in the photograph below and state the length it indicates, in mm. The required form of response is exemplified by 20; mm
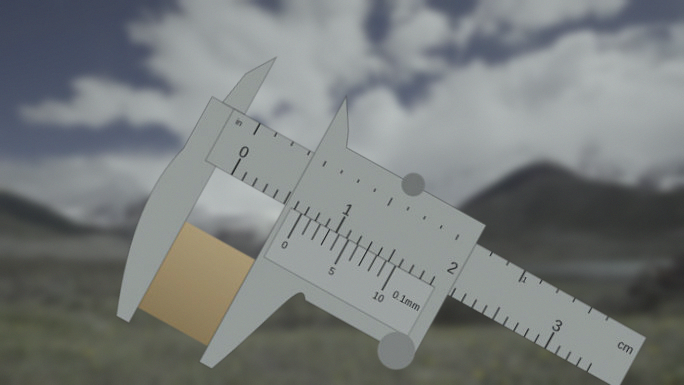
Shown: 6.7; mm
